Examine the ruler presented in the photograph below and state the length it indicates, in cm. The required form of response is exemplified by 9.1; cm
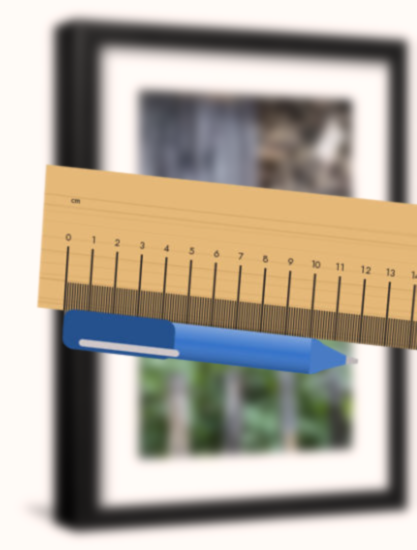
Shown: 12; cm
